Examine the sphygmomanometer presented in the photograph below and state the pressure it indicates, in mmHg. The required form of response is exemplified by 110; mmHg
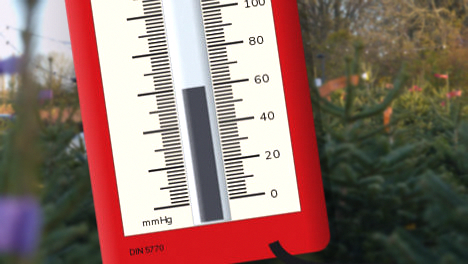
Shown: 60; mmHg
